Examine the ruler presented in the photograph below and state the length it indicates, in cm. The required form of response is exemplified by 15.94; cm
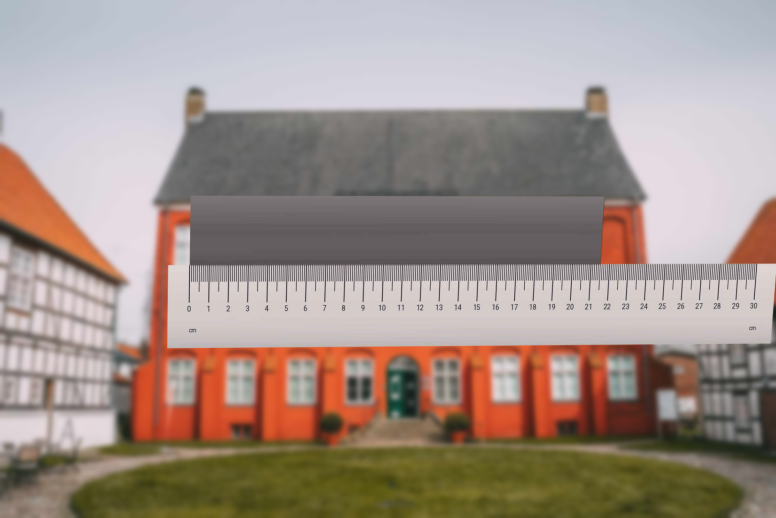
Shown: 21.5; cm
